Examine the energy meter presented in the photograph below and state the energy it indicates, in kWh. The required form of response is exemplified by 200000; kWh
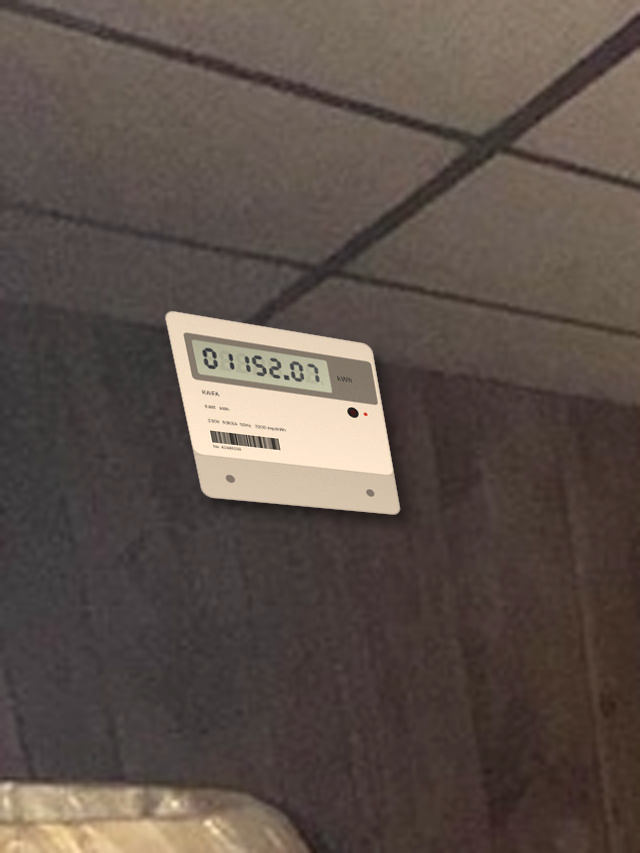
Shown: 1152.07; kWh
